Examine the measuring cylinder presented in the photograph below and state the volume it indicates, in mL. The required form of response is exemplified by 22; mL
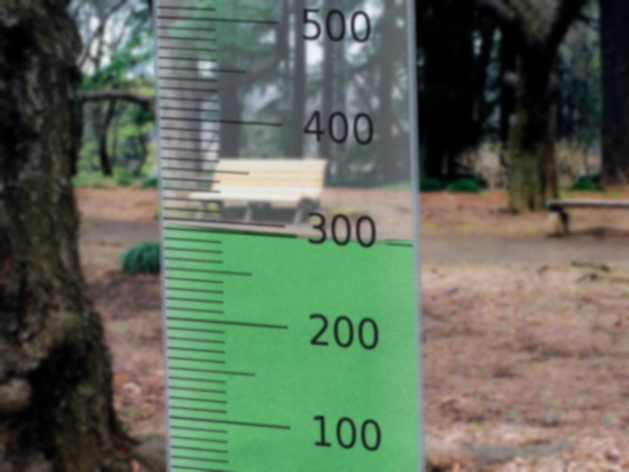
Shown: 290; mL
